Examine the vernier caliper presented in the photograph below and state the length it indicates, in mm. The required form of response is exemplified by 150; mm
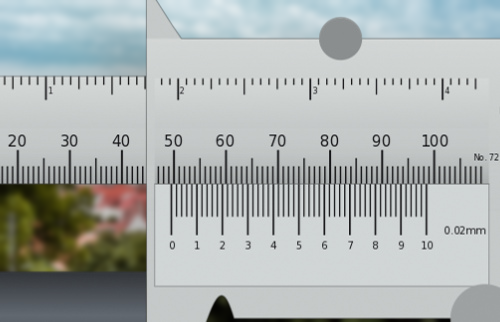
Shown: 49.5; mm
